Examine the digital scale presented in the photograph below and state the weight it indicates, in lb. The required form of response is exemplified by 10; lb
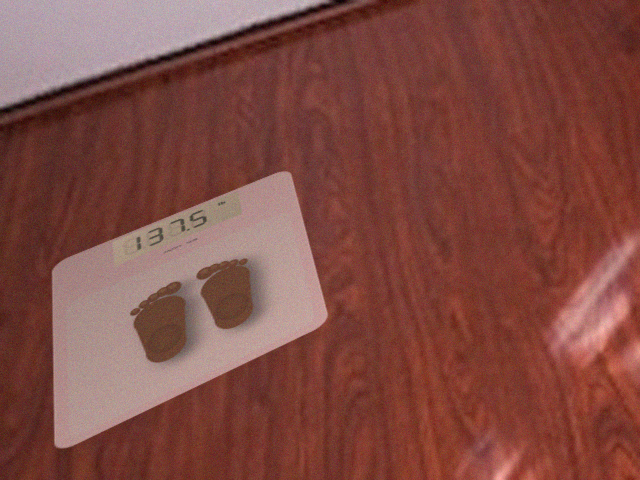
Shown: 137.5; lb
